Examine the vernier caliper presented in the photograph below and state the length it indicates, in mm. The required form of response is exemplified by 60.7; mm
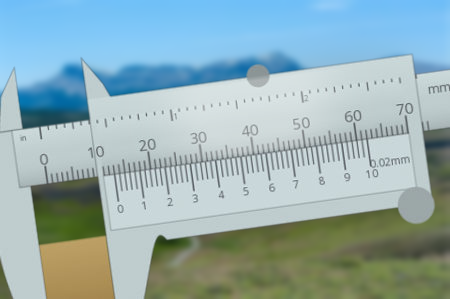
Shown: 13.0; mm
